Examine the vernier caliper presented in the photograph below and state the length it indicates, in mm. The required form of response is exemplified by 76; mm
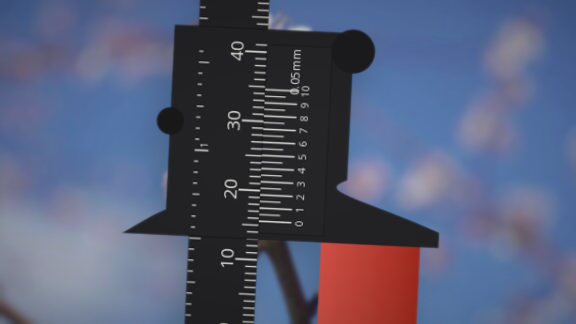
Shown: 15.6; mm
